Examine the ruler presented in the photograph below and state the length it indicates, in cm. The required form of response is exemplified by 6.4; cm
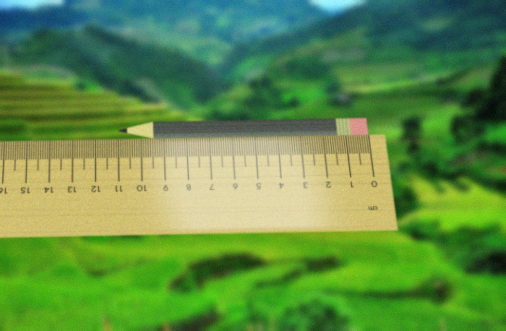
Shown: 11; cm
